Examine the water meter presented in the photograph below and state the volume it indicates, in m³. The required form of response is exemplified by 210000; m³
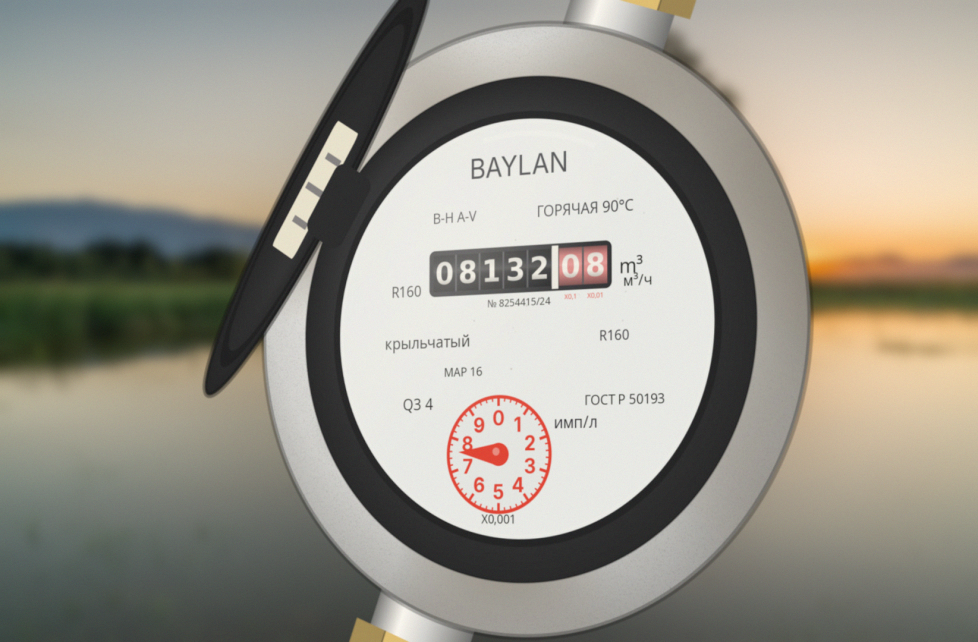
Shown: 8132.087; m³
